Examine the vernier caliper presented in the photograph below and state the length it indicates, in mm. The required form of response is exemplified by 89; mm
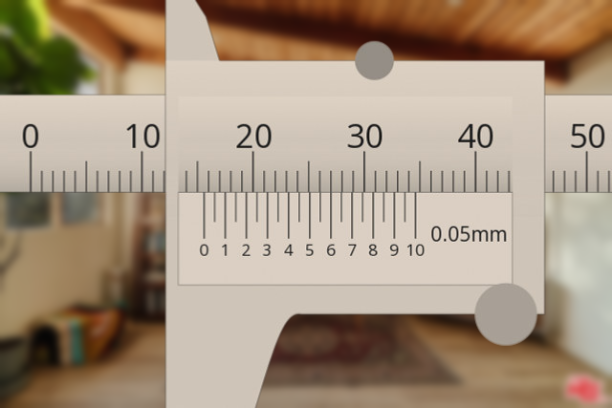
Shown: 15.6; mm
